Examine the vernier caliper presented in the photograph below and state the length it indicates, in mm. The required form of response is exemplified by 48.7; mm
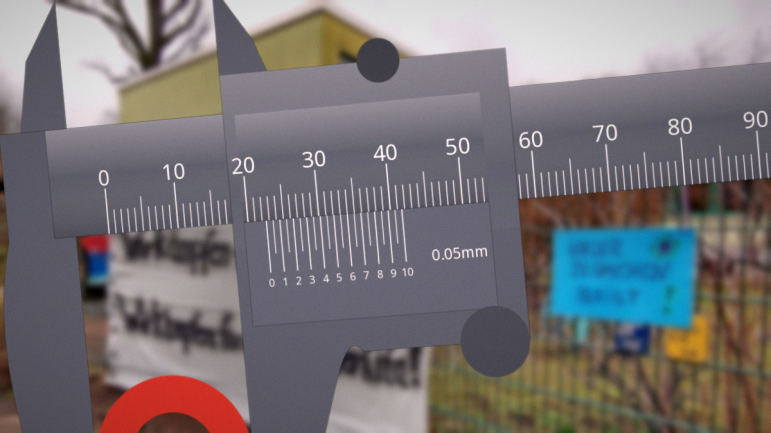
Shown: 22.6; mm
